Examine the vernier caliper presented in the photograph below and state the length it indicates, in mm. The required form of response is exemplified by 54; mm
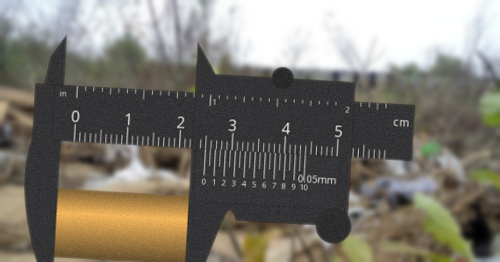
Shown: 25.0; mm
